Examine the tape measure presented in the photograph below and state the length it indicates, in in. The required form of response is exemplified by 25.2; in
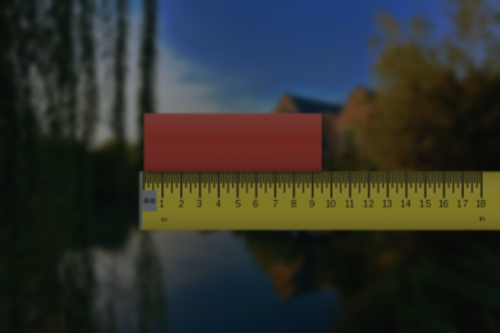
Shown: 9.5; in
